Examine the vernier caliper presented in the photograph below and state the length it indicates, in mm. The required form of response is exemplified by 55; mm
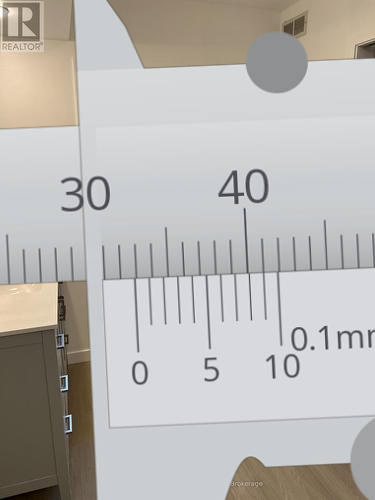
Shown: 32.9; mm
